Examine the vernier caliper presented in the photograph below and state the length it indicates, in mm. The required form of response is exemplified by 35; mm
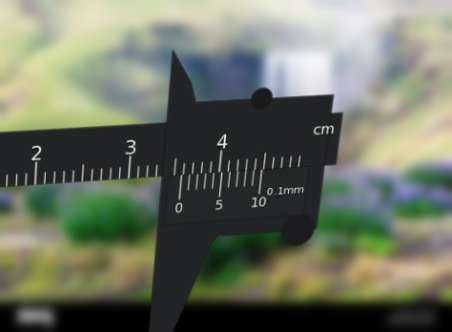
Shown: 35.8; mm
